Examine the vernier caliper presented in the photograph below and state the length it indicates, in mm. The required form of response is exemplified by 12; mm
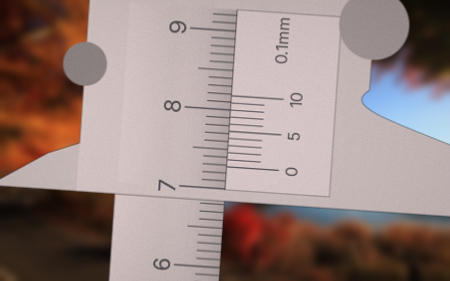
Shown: 72.8; mm
